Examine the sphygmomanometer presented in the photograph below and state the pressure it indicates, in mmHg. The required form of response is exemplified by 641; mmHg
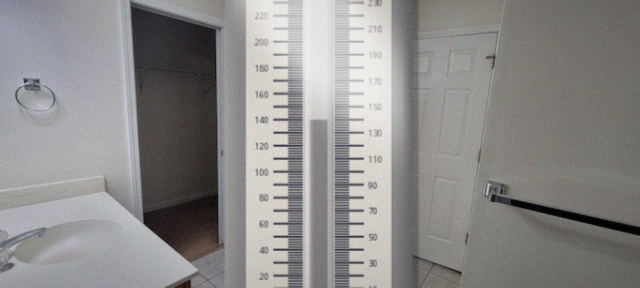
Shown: 140; mmHg
